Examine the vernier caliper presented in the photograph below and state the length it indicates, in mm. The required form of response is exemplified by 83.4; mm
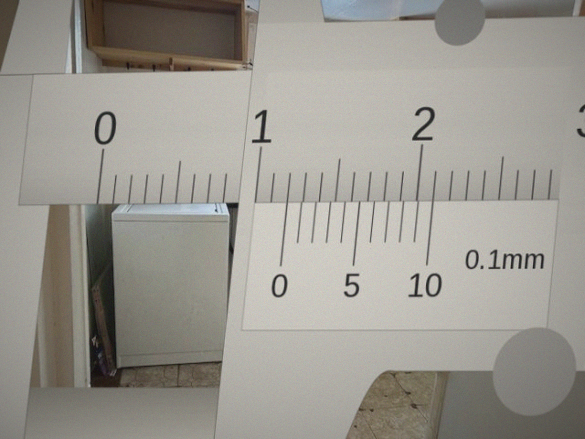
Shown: 12.0; mm
